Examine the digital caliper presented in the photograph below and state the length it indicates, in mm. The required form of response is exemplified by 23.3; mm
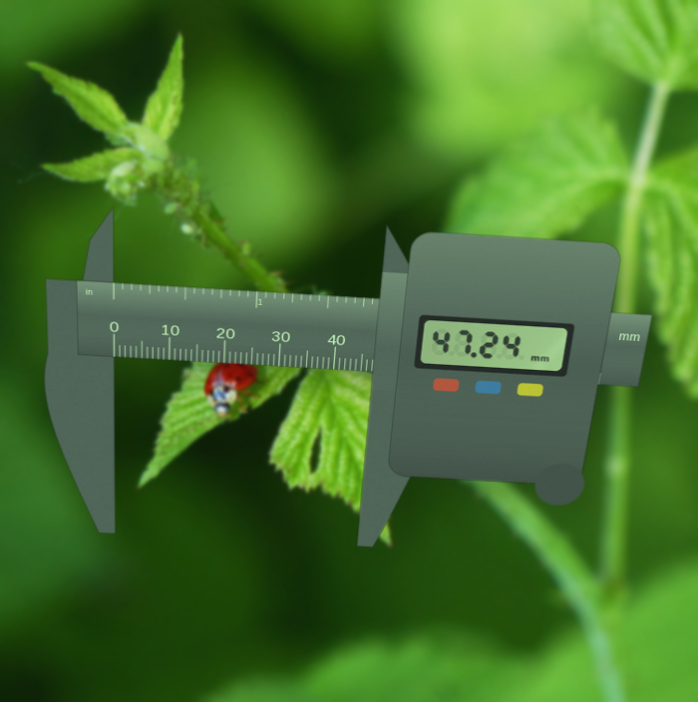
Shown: 47.24; mm
